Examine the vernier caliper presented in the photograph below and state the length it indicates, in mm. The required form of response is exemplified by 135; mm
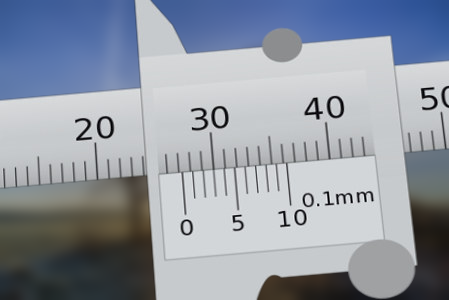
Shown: 27.3; mm
